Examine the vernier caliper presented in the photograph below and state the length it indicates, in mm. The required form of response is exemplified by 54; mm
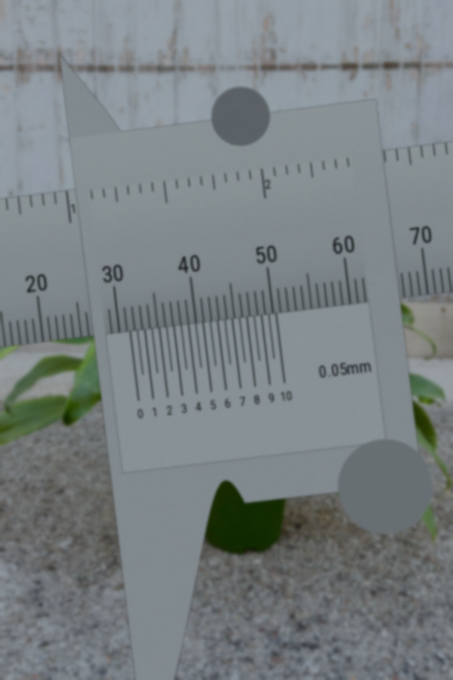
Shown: 31.4; mm
